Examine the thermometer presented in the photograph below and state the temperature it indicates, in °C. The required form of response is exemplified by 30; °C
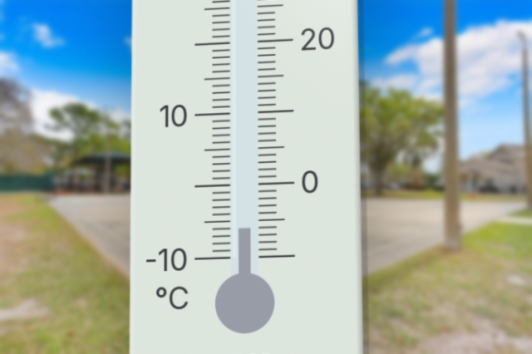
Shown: -6; °C
